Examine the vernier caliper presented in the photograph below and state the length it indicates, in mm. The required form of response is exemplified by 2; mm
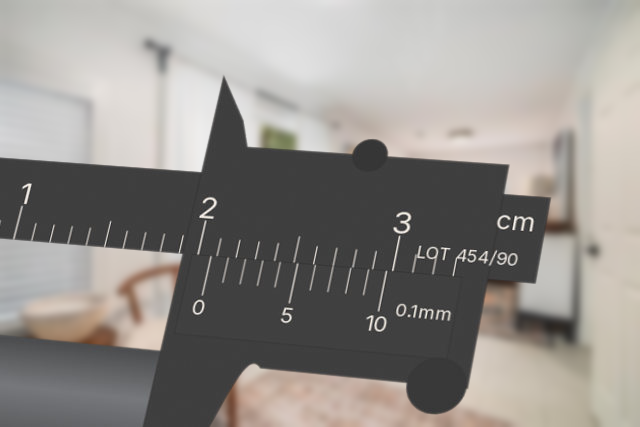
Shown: 20.7; mm
